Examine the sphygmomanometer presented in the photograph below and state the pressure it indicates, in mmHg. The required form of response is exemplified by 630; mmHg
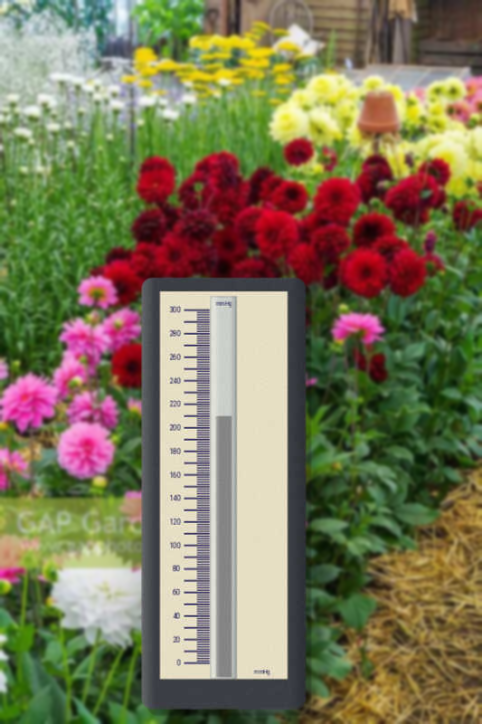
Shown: 210; mmHg
